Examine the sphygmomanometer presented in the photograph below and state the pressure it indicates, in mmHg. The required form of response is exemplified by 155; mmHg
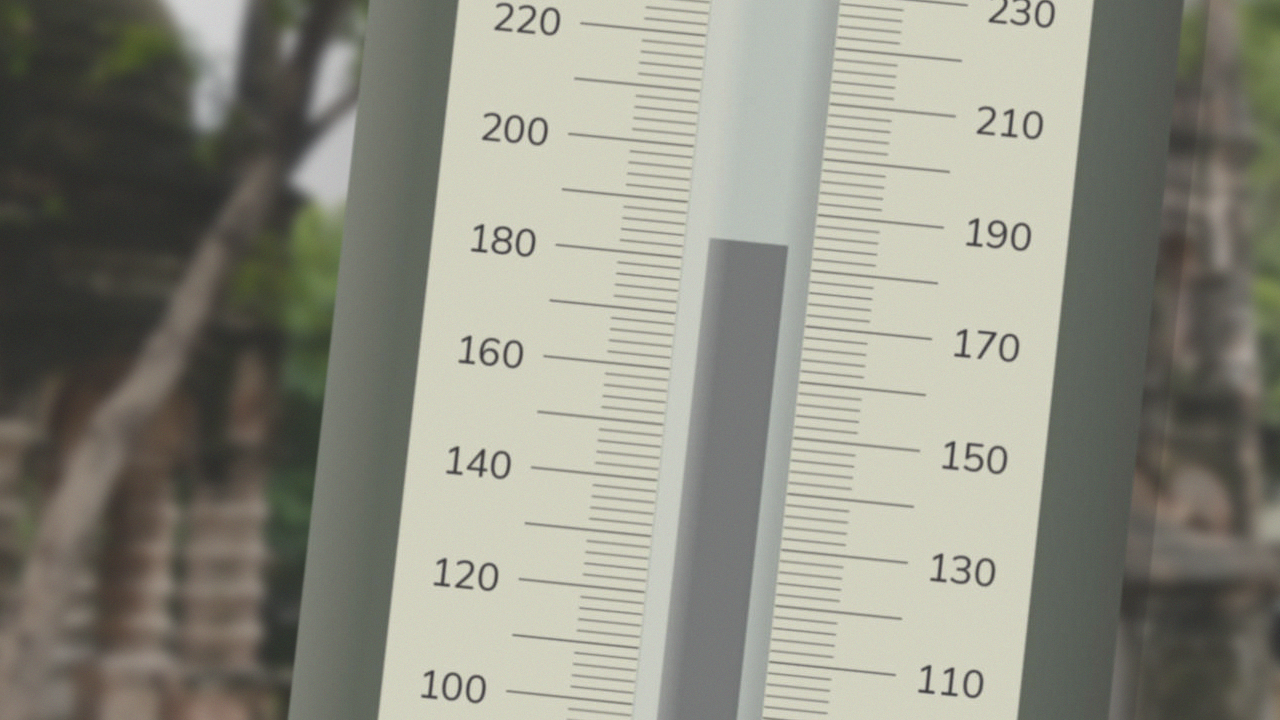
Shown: 184; mmHg
